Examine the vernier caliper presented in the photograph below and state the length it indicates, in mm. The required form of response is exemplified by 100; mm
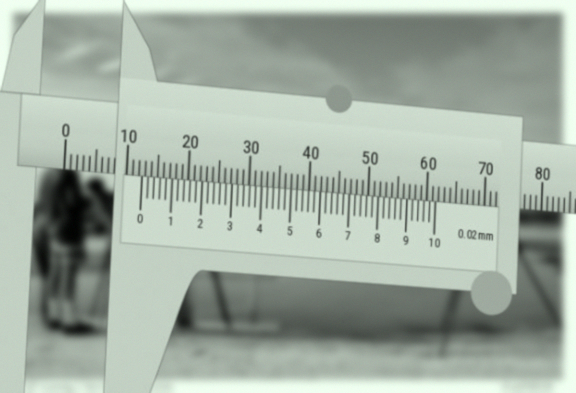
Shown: 12.5; mm
